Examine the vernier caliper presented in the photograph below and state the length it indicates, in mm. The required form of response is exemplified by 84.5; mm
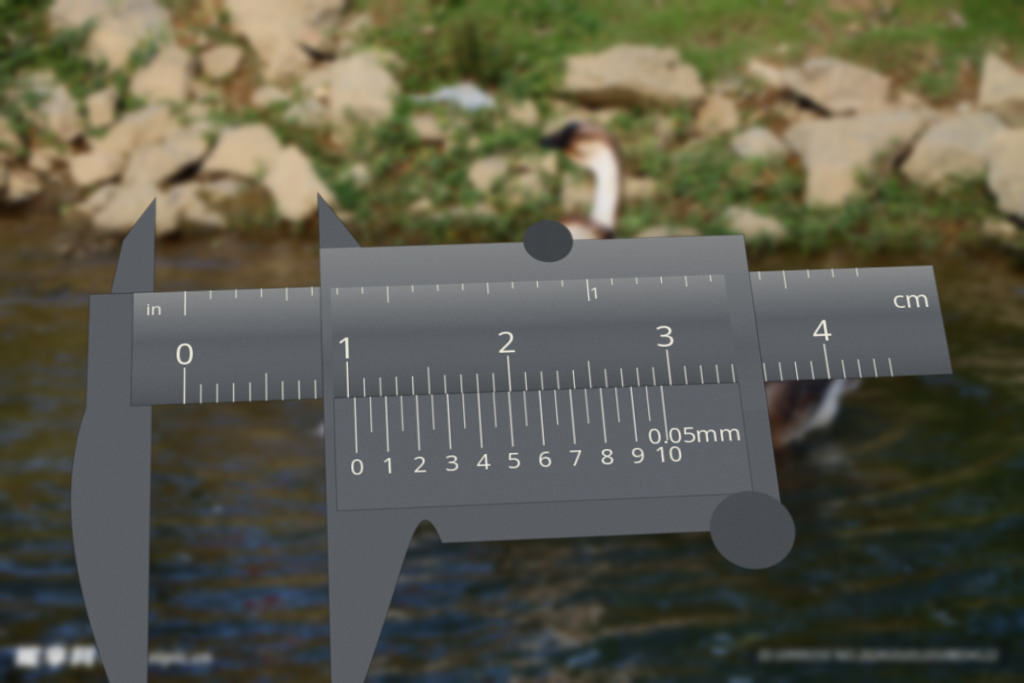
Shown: 10.4; mm
